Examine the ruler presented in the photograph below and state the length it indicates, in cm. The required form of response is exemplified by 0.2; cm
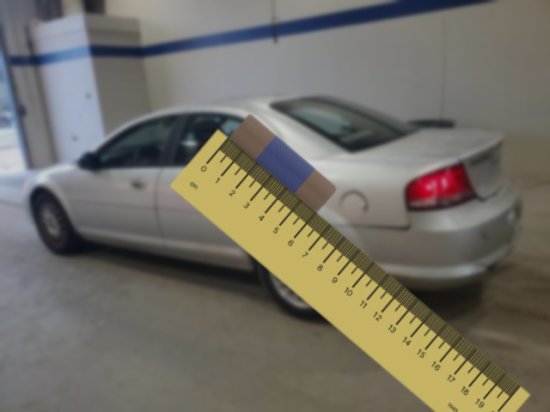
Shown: 6; cm
